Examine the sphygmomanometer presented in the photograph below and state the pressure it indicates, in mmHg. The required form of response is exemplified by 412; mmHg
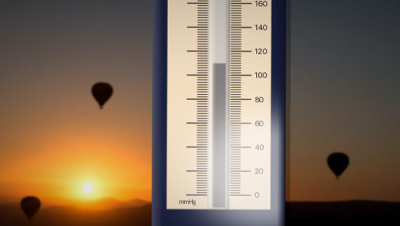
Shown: 110; mmHg
